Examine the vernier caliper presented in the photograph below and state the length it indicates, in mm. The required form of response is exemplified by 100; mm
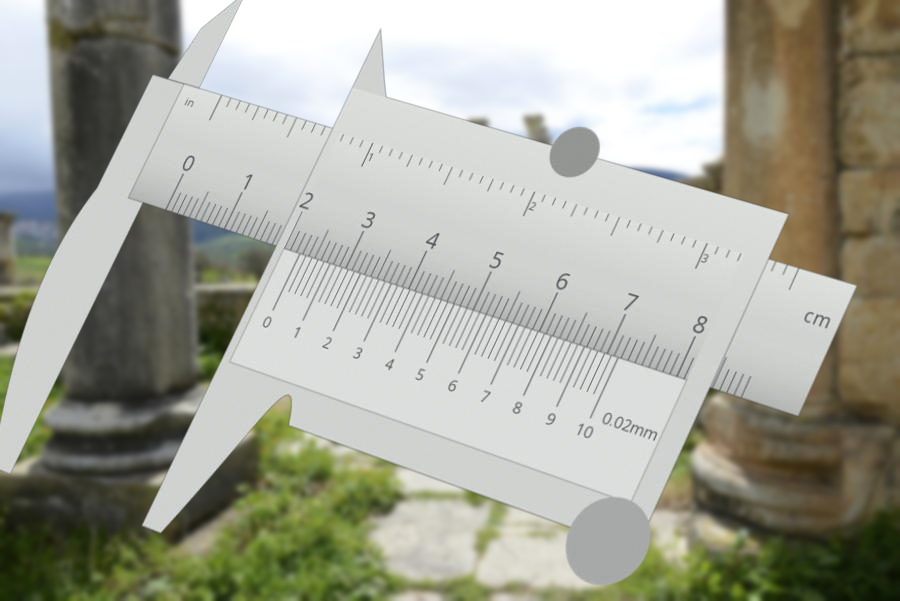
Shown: 22.6; mm
